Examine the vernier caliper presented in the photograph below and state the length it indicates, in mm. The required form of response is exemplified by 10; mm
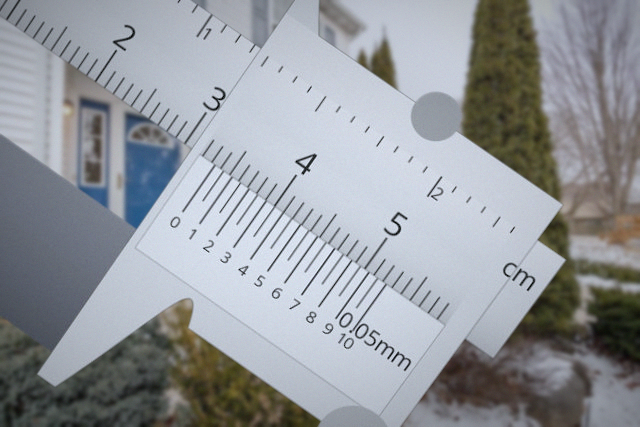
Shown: 33.4; mm
